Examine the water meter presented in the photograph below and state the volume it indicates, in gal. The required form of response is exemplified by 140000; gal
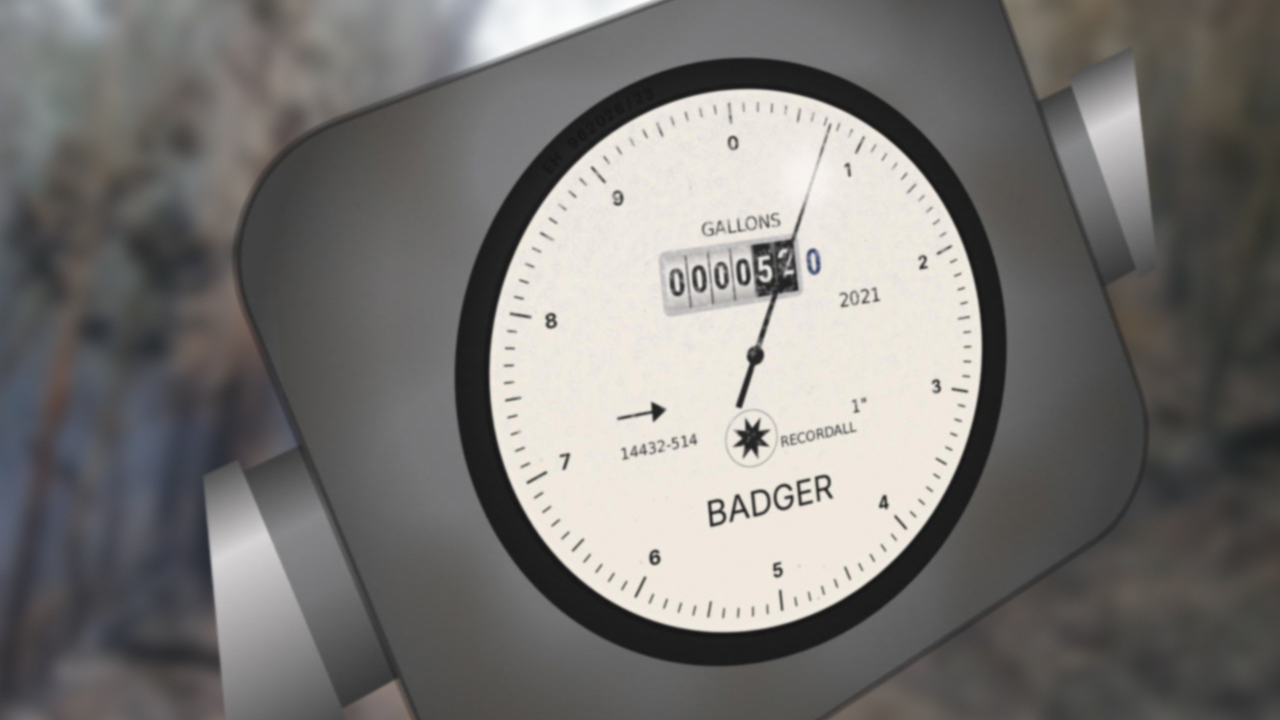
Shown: 520.7; gal
